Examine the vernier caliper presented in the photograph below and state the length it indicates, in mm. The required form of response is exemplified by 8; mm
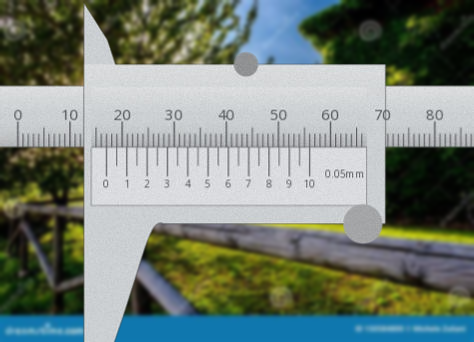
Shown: 17.0; mm
